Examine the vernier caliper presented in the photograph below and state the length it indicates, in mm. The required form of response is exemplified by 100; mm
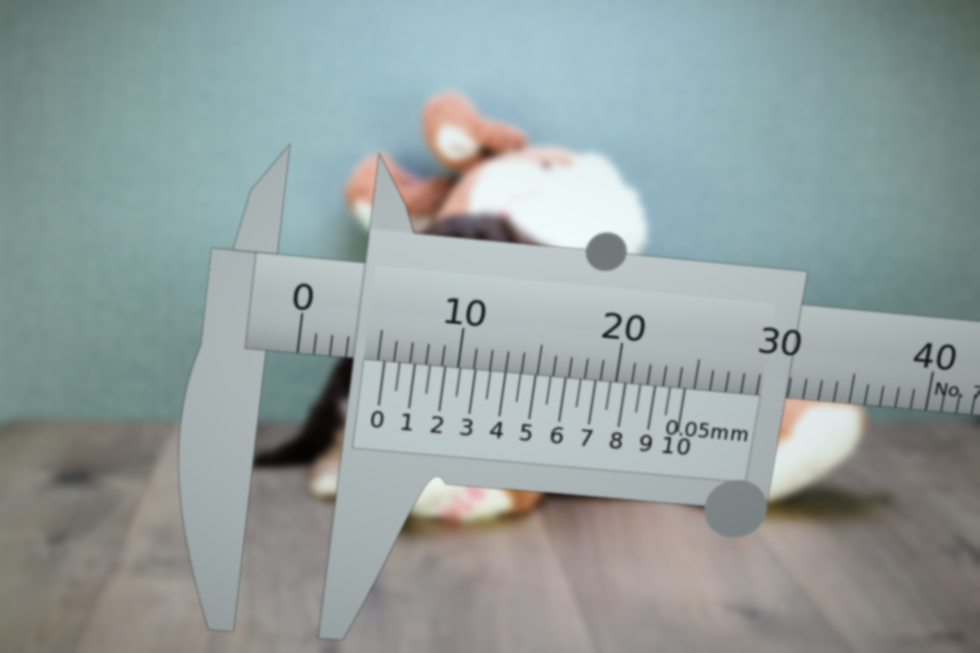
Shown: 5.4; mm
